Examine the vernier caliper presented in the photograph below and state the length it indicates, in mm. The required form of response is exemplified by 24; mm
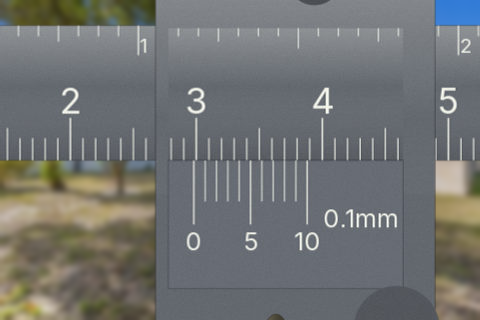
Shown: 29.8; mm
